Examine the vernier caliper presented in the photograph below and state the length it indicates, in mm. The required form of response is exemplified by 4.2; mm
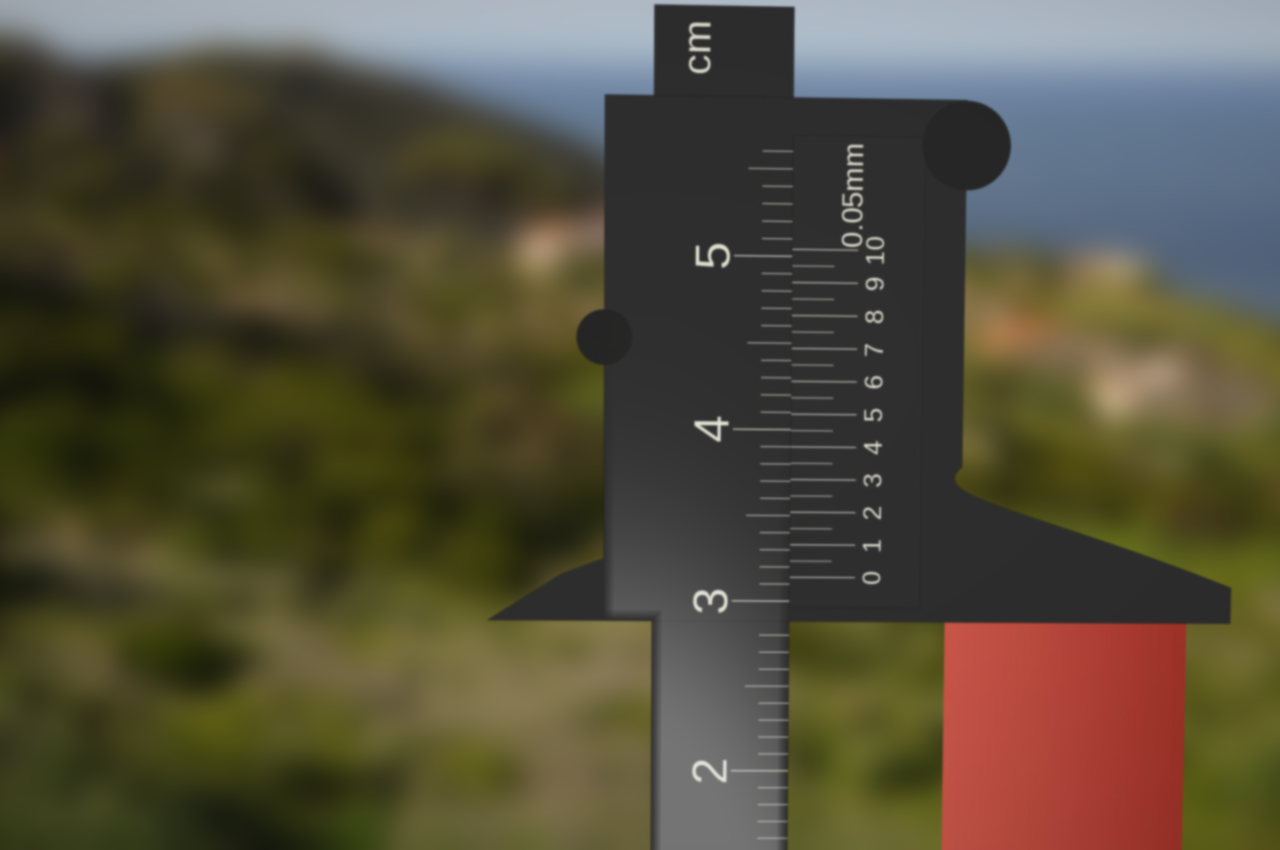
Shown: 31.4; mm
